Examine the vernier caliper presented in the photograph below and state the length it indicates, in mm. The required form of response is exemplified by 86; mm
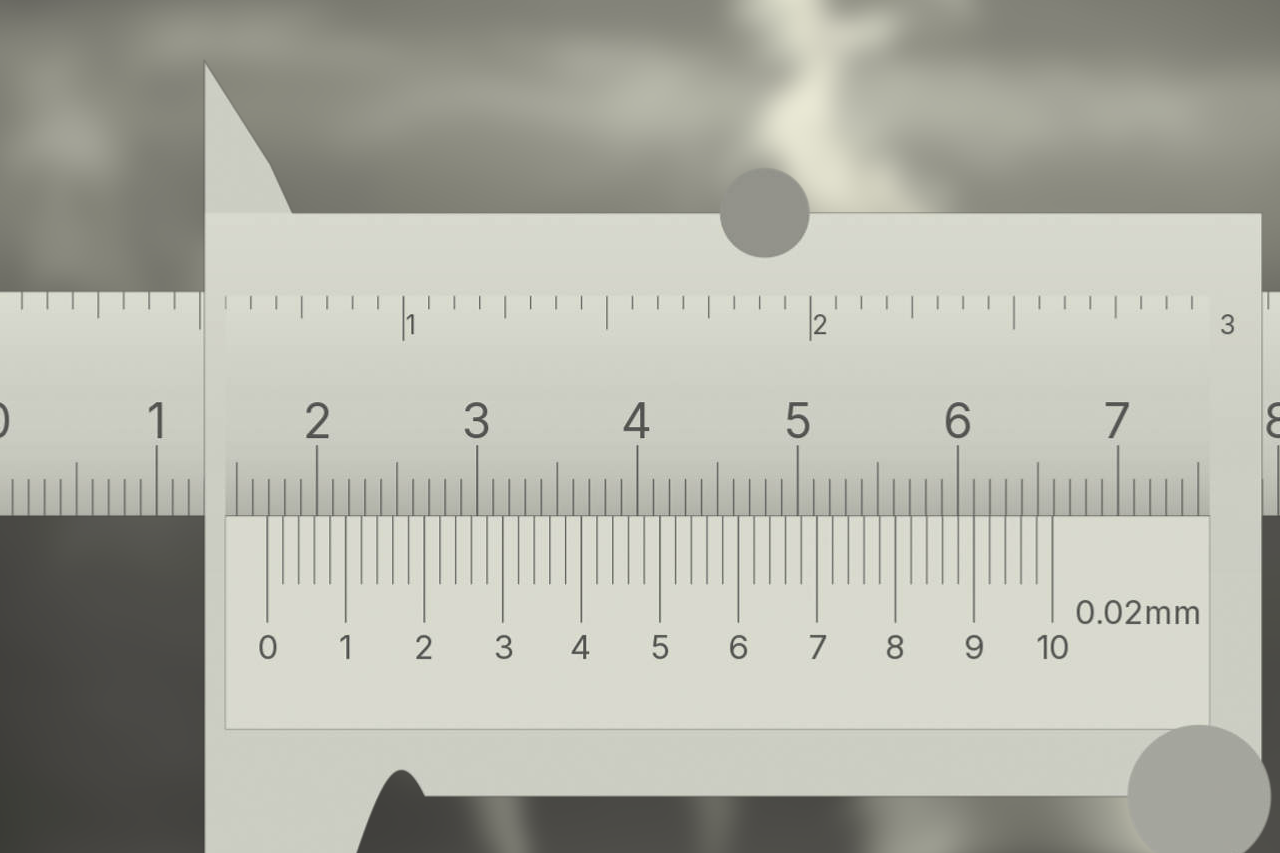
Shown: 16.9; mm
